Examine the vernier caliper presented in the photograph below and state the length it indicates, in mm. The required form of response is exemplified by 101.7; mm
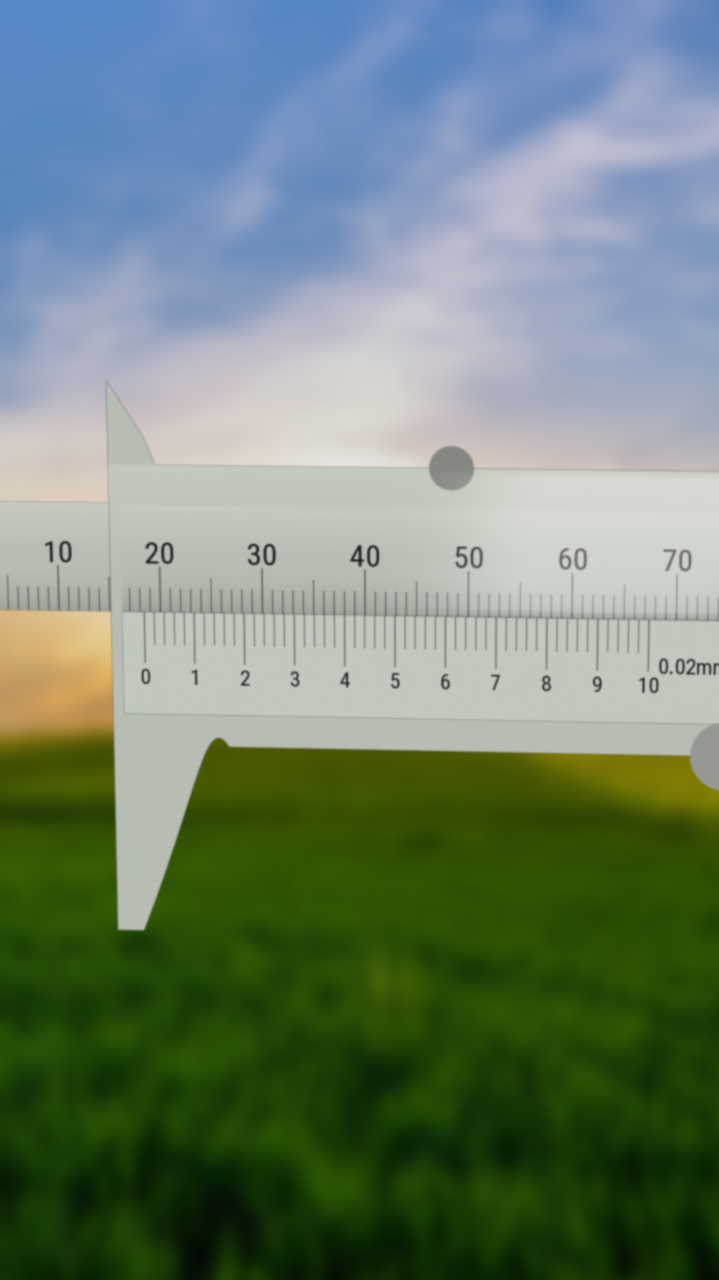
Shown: 18.4; mm
